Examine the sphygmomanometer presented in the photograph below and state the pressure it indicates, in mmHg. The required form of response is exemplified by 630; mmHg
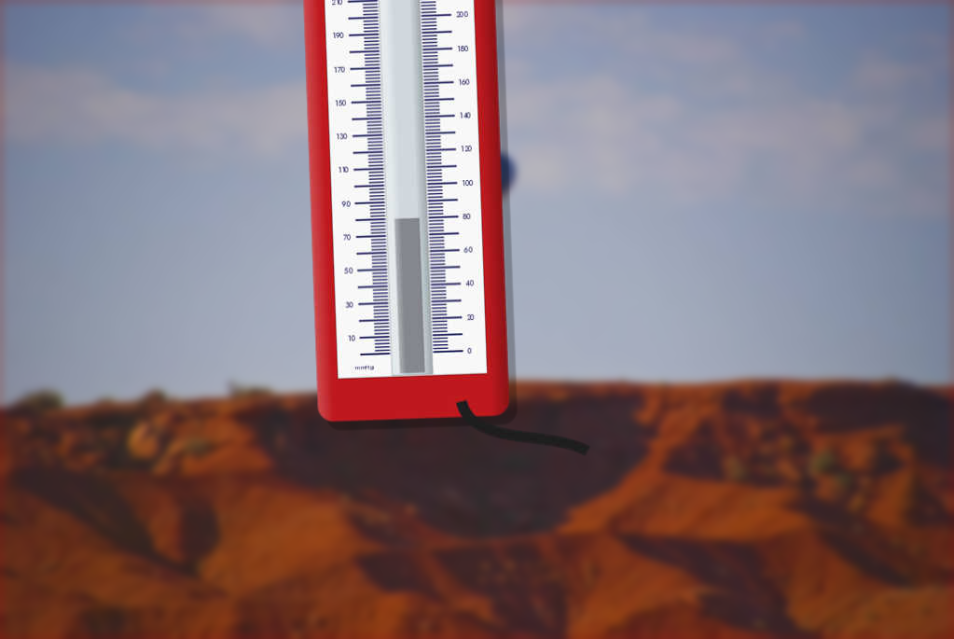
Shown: 80; mmHg
